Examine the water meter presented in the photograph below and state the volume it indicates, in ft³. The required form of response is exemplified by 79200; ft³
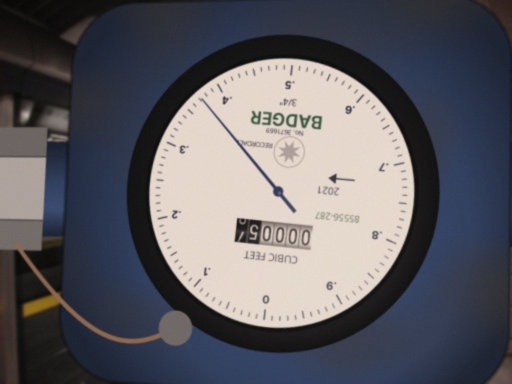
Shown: 57.37; ft³
